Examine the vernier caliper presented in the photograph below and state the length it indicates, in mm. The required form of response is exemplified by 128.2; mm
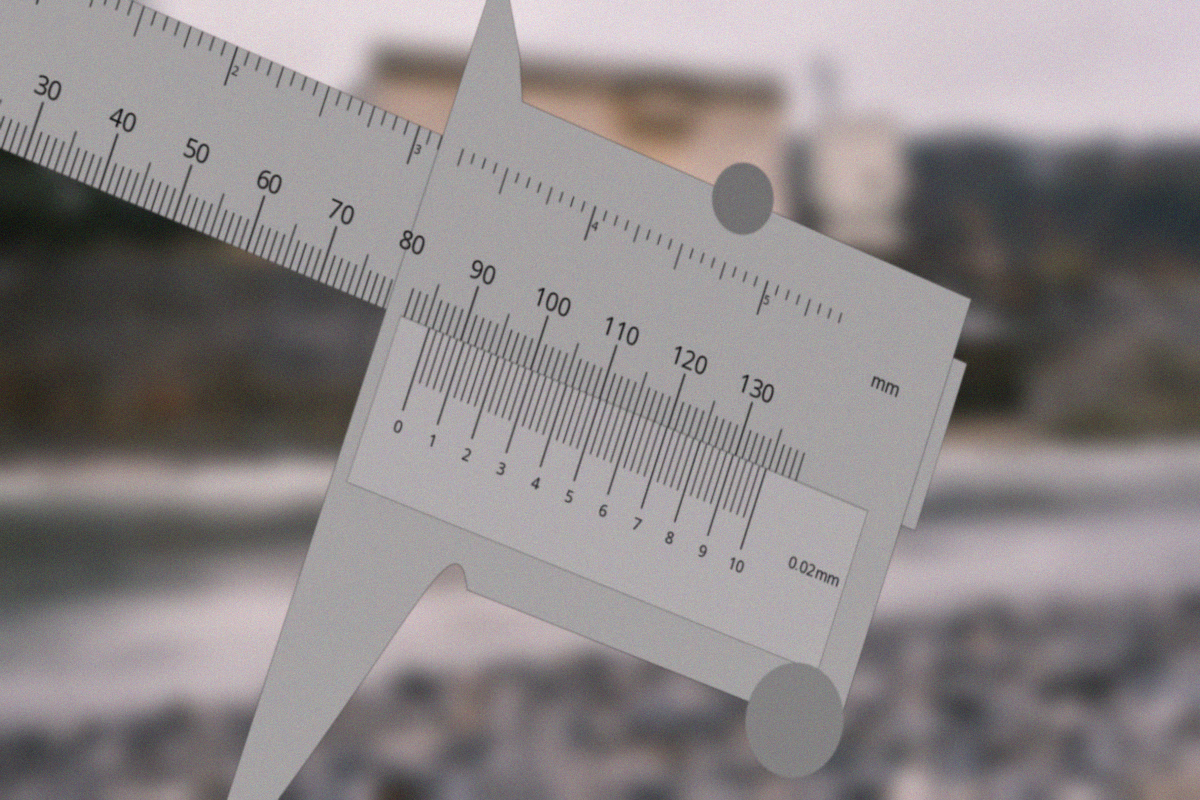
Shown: 85.6; mm
